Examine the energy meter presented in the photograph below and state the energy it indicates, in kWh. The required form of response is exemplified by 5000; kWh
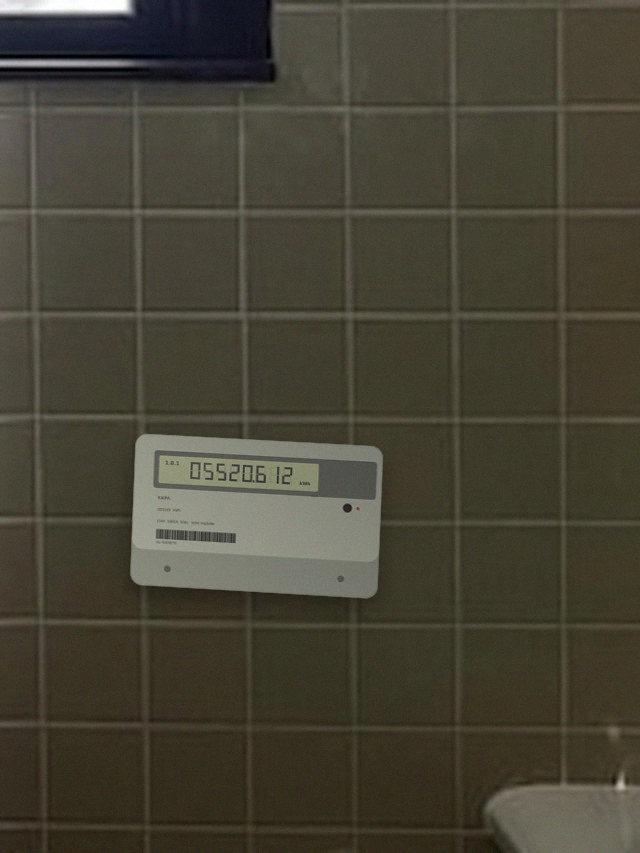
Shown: 5520.612; kWh
